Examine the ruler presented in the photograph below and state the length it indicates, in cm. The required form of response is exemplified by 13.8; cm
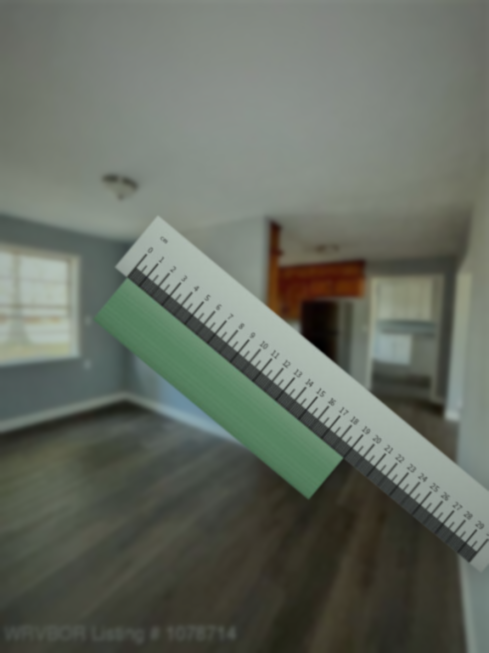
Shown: 19; cm
